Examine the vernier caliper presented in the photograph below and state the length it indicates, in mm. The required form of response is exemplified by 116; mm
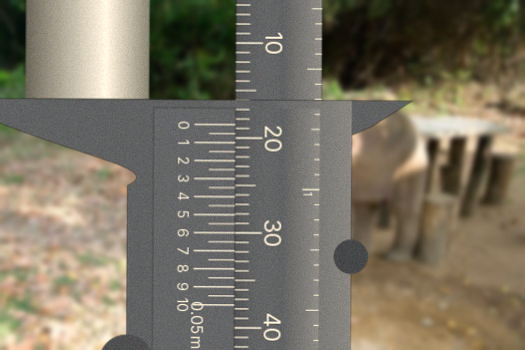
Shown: 18.6; mm
